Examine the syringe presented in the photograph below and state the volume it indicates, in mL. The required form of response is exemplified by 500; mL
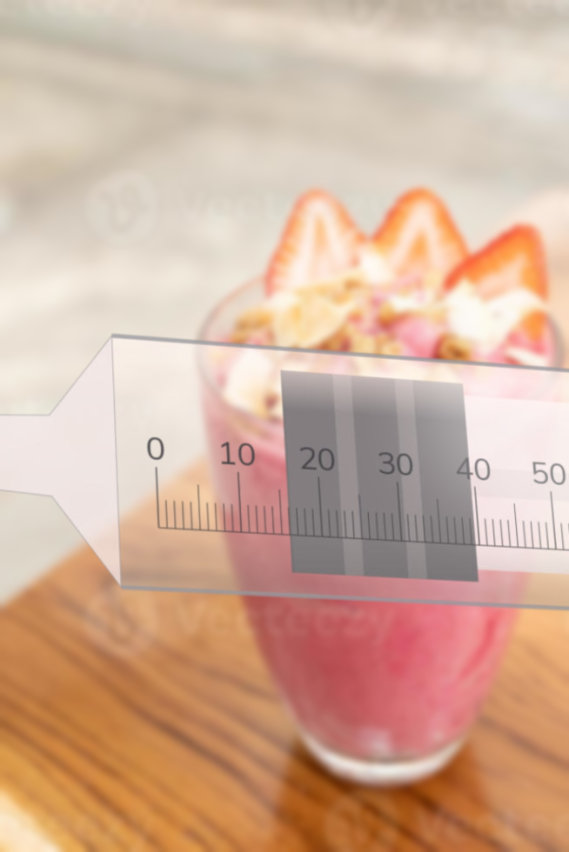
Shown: 16; mL
